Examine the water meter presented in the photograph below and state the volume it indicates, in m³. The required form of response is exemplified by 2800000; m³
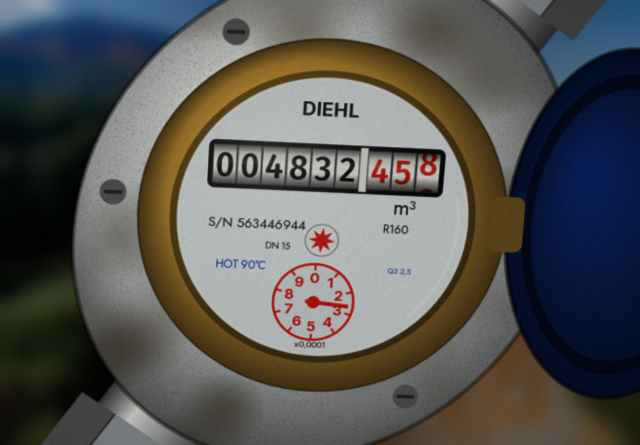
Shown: 4832.4582; m³
